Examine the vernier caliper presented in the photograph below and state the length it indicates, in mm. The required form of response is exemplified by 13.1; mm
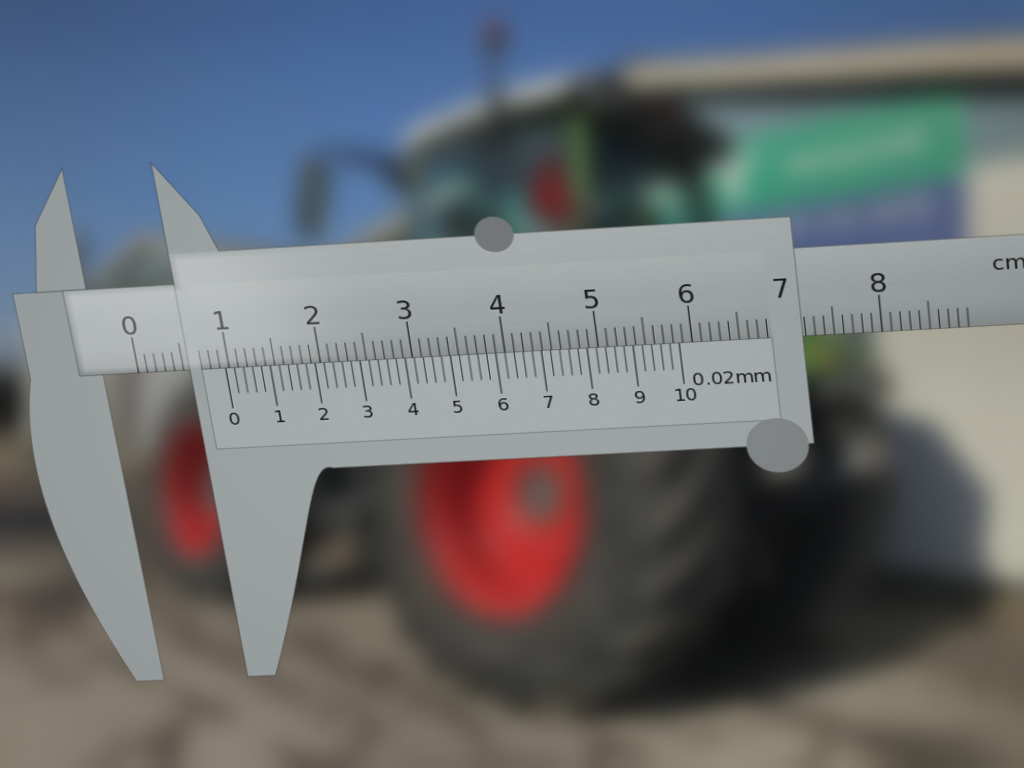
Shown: 9.6; mm
